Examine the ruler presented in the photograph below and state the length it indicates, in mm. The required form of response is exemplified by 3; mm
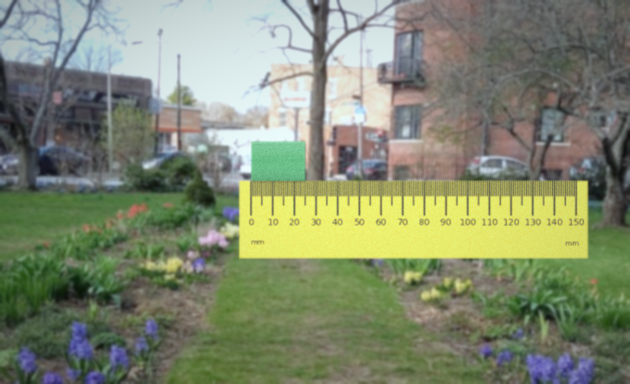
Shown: 25; mm
